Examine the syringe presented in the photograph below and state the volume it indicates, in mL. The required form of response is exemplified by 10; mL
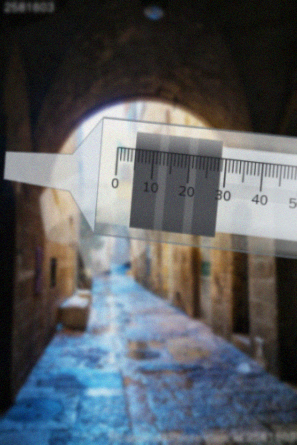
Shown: 5; mL
